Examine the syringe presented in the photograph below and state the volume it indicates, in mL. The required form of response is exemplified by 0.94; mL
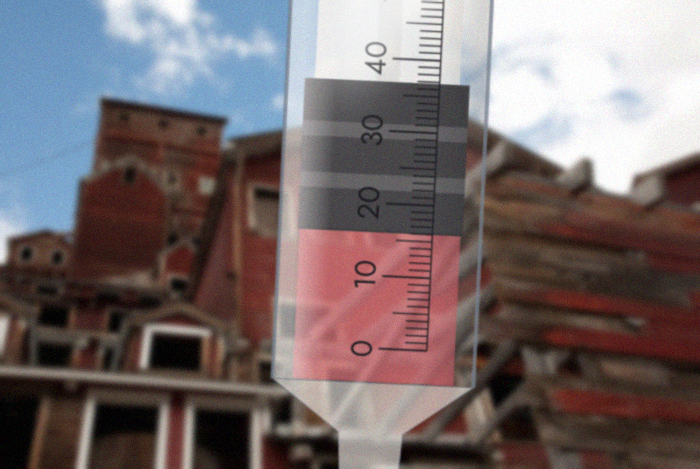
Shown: 16; mL
